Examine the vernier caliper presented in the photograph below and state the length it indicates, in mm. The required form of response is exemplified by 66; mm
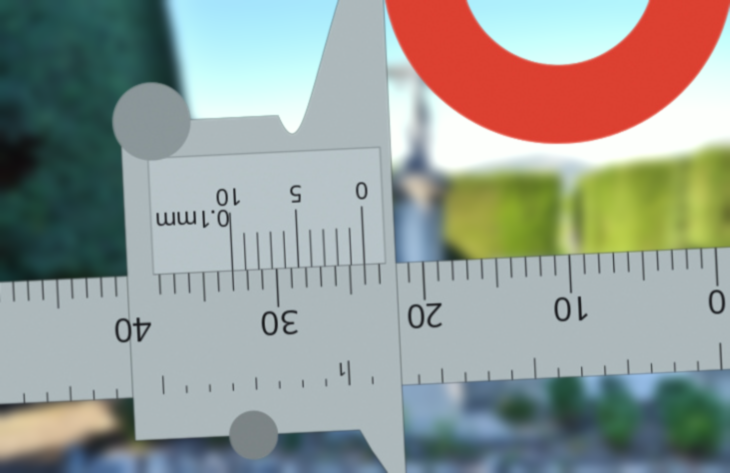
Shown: 24.0; mm
